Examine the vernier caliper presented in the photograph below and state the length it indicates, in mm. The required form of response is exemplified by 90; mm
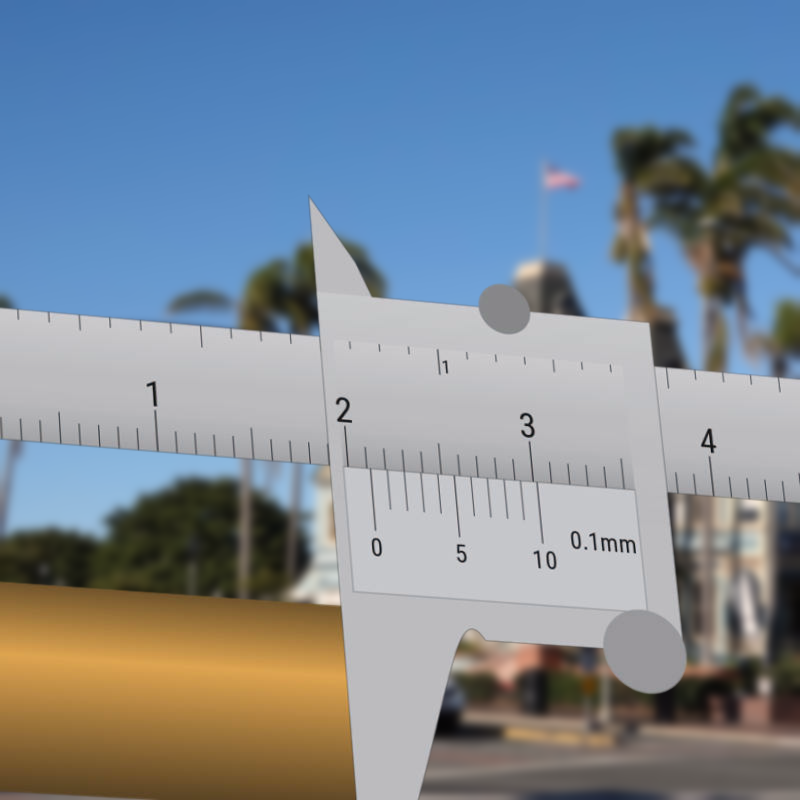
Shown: 21.2; mm
